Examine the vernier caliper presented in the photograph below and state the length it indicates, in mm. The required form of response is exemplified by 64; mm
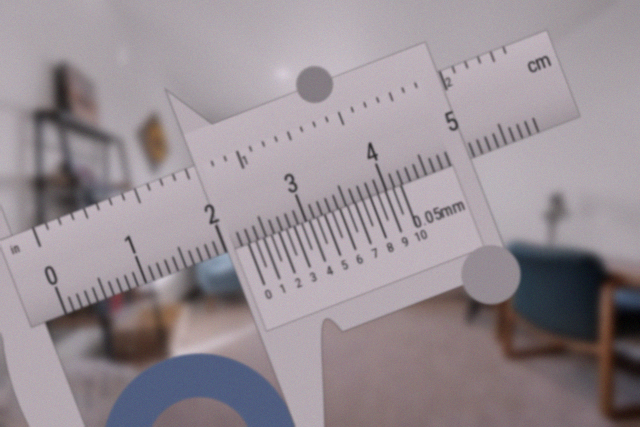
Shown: 22.8; mm
